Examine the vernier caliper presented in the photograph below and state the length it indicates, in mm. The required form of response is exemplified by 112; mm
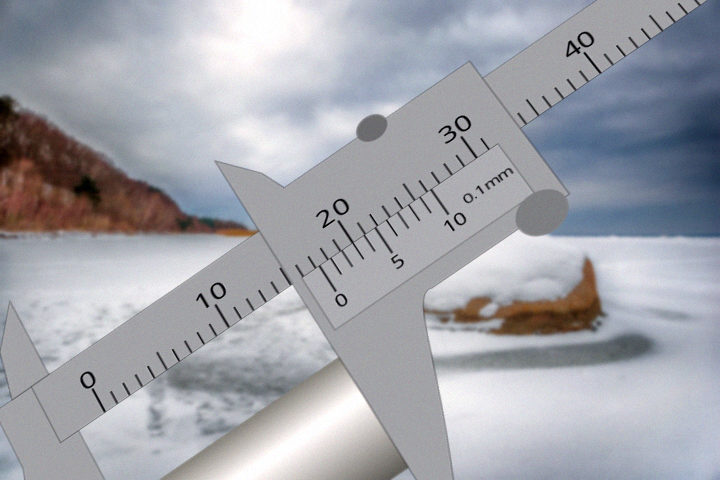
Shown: 17.3; mm
